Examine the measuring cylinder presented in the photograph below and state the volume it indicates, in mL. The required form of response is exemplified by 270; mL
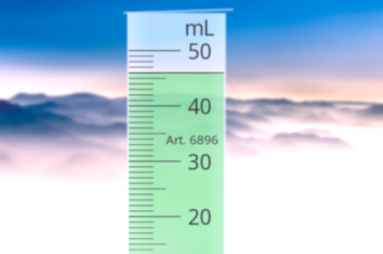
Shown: 46; mL
